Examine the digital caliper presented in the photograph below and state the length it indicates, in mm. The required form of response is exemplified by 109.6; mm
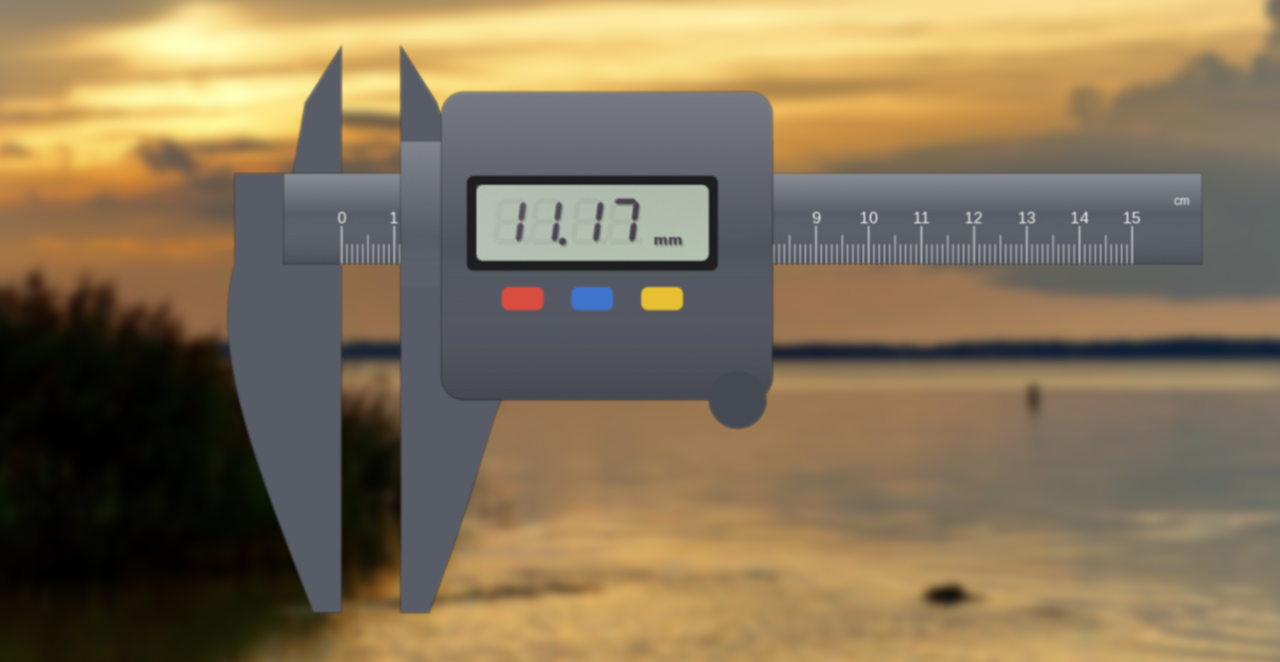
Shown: 11.17; mm
